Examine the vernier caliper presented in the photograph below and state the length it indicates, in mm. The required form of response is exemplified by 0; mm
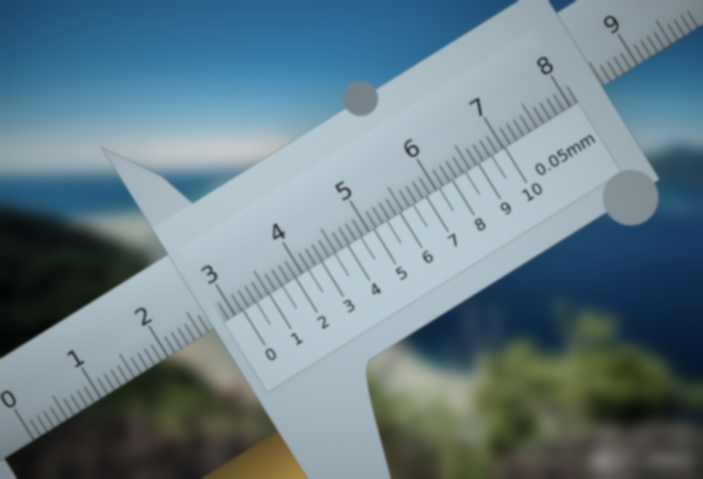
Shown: 31.2; mm
